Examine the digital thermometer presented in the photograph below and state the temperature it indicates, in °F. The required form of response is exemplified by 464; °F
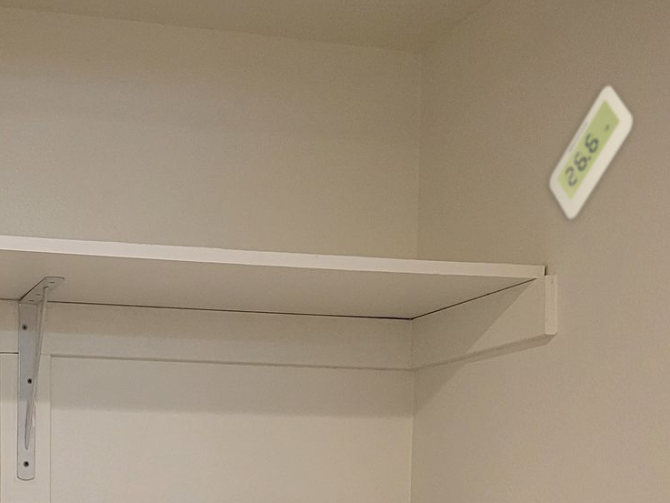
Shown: 26.6; °F
